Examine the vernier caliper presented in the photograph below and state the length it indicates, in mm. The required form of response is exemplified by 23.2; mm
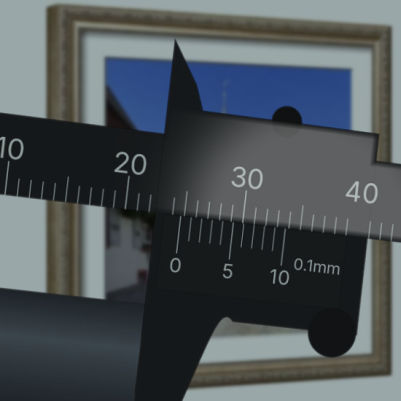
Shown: 24.7; mm
